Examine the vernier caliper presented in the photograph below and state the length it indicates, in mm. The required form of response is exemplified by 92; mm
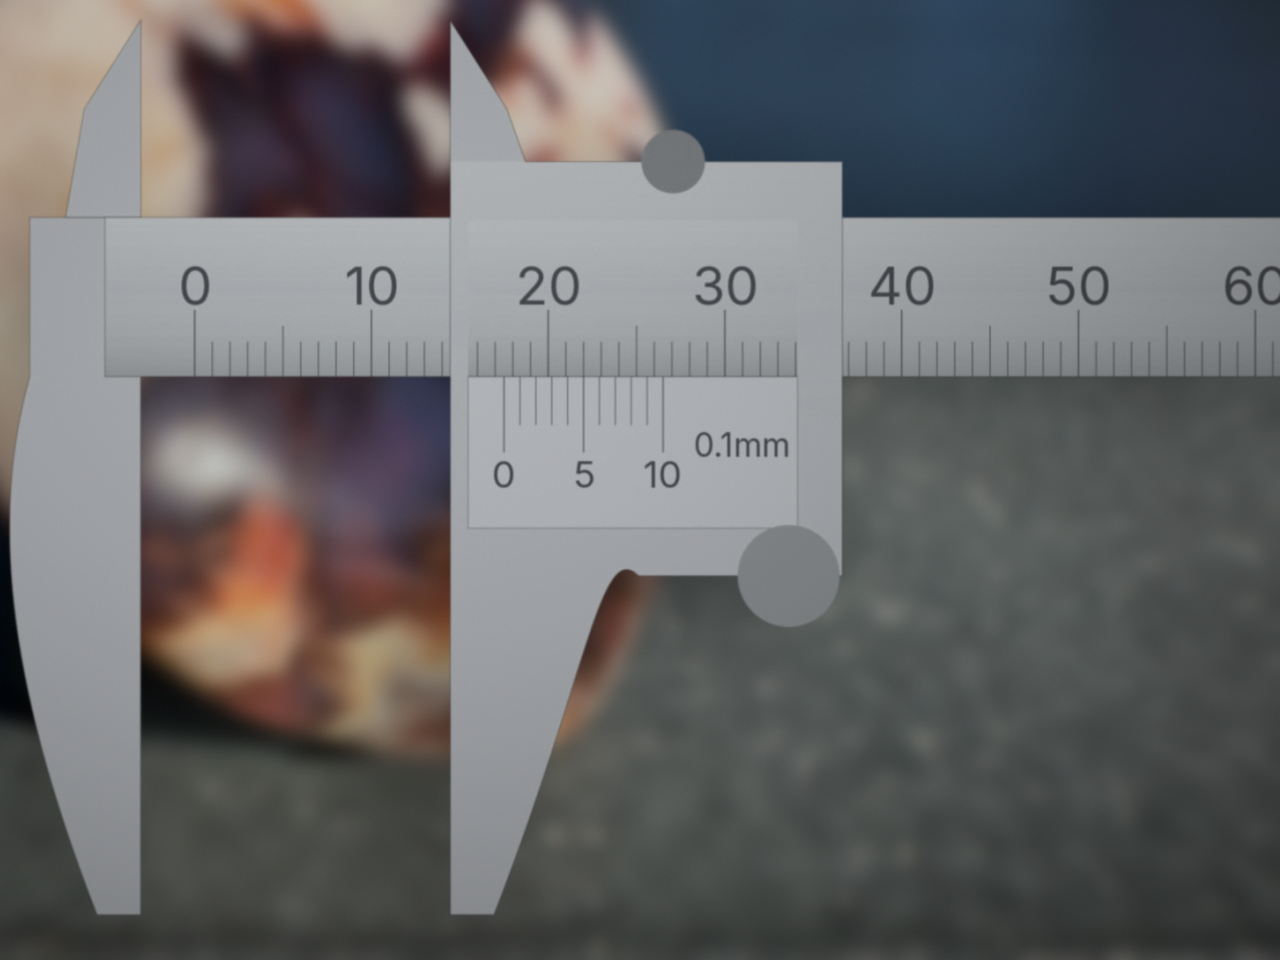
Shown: 17.5; mm
